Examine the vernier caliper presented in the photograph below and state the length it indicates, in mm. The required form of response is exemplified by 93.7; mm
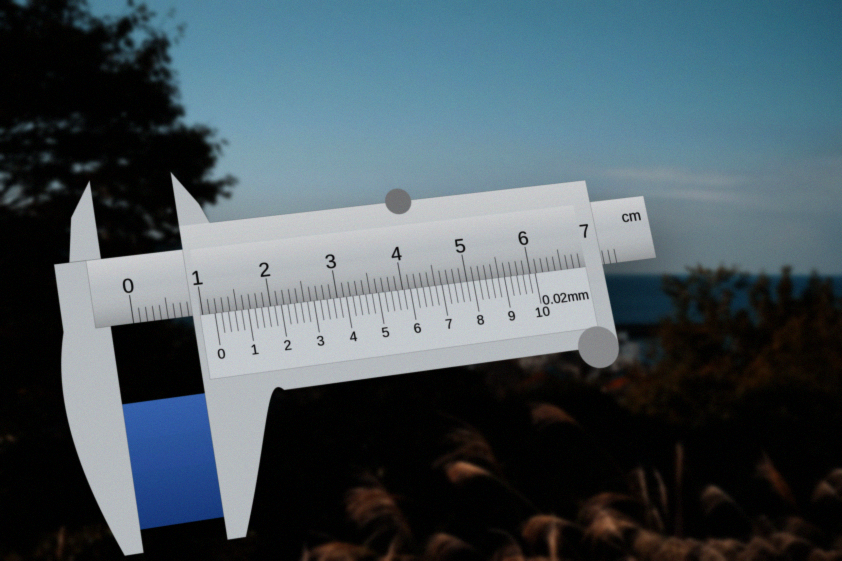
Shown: 11.8; mm
